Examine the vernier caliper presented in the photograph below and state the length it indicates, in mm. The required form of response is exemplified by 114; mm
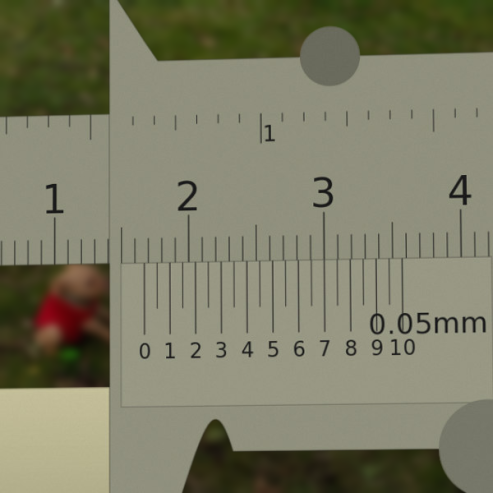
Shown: 16.7; mm
